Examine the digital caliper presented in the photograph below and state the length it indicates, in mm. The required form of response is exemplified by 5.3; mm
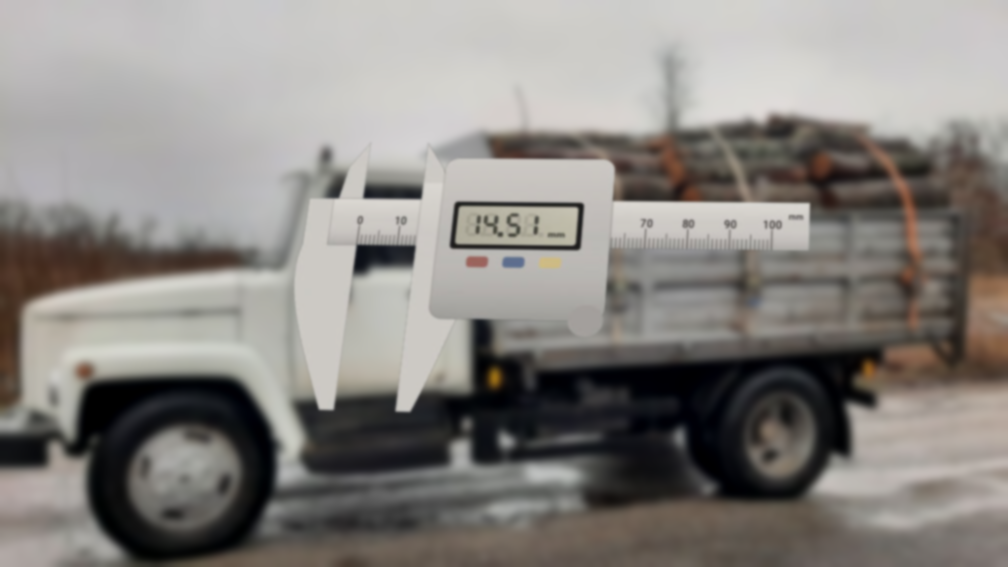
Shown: 14.51; mm
